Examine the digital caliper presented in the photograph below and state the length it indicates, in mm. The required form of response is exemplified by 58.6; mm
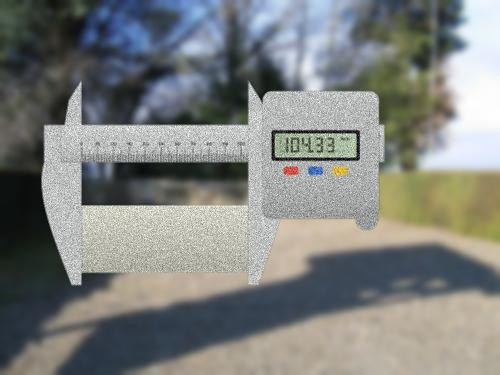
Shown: 104.33; mm
